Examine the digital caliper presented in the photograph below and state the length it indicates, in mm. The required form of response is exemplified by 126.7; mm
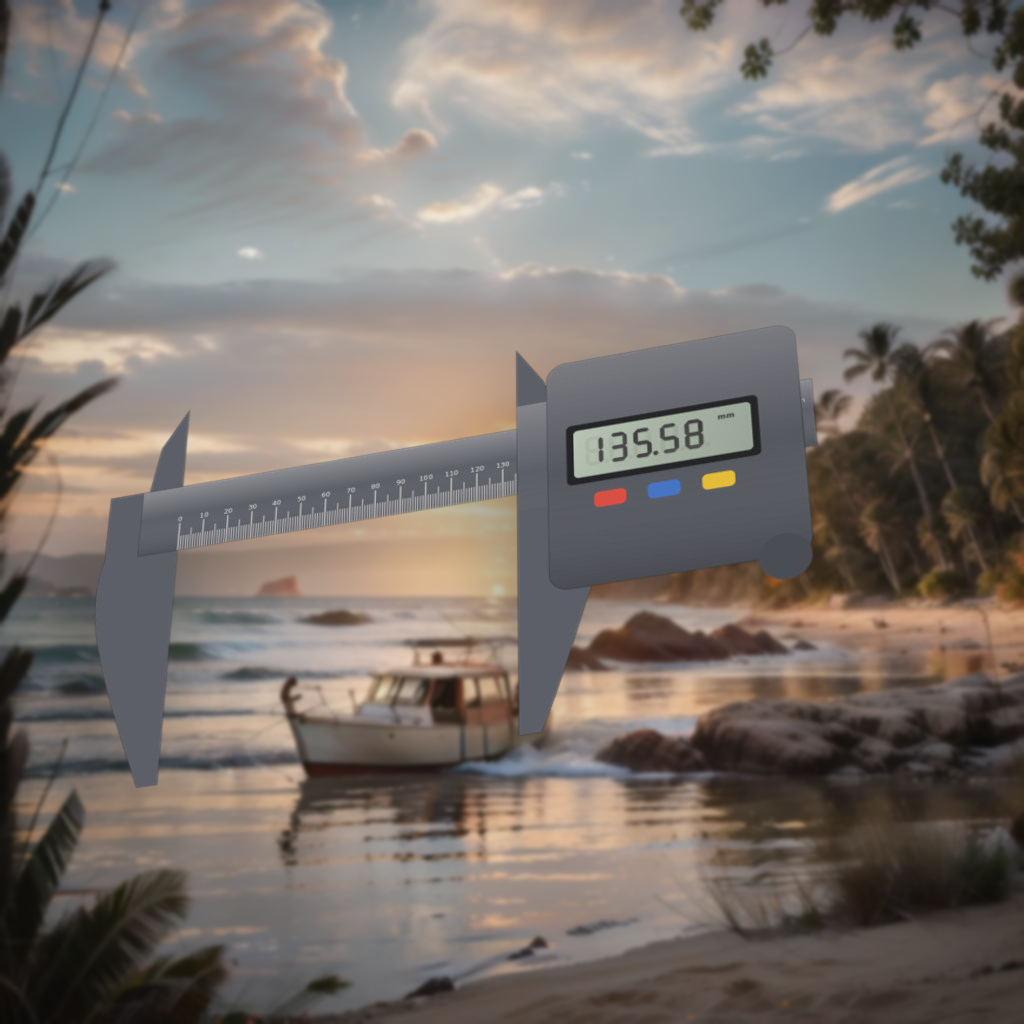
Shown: 135.58; mm
